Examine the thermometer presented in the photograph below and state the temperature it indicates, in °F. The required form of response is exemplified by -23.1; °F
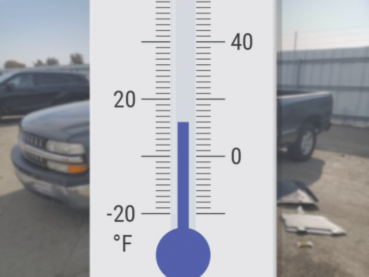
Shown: 12; °F
